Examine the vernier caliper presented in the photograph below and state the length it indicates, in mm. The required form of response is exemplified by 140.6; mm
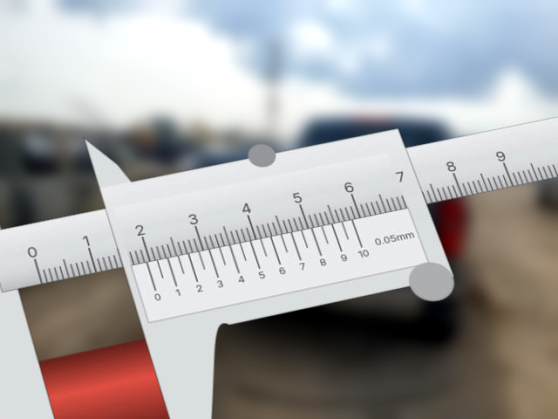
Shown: 19.4; mm
